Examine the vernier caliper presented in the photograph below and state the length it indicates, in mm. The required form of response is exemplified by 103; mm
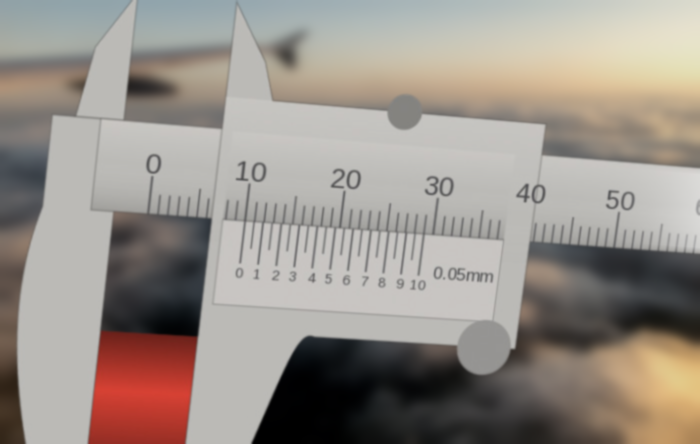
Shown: 10.0; mm
